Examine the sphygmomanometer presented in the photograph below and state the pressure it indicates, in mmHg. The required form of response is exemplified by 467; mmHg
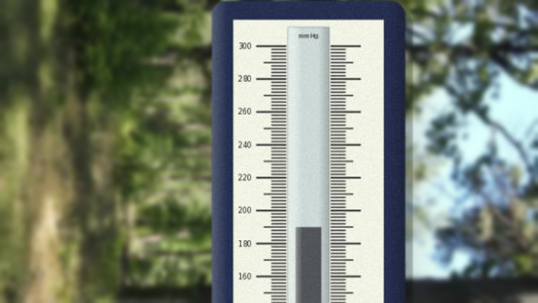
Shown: 190; mmHg
